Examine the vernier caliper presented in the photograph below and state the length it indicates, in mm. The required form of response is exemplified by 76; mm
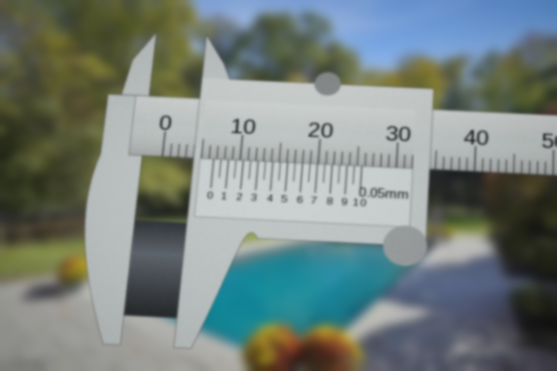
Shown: 6.6; mm
